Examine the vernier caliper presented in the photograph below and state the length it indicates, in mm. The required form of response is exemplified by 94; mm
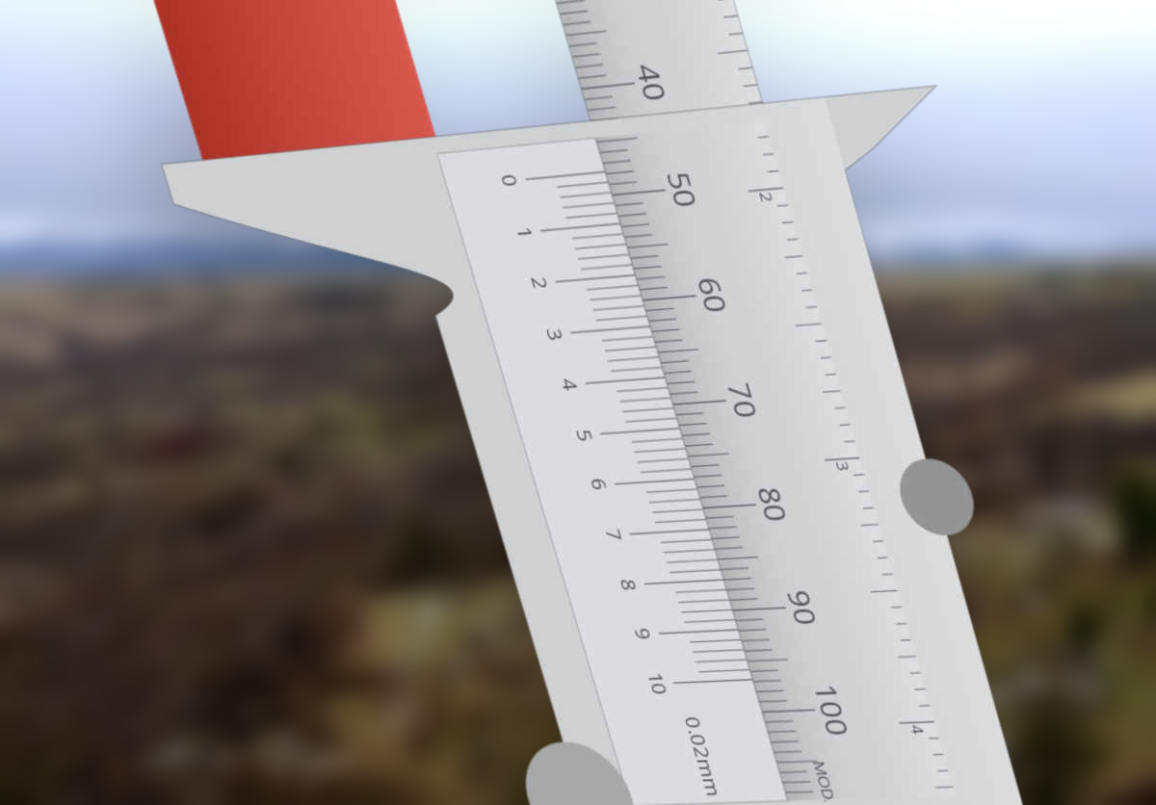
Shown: 47.8; mm
